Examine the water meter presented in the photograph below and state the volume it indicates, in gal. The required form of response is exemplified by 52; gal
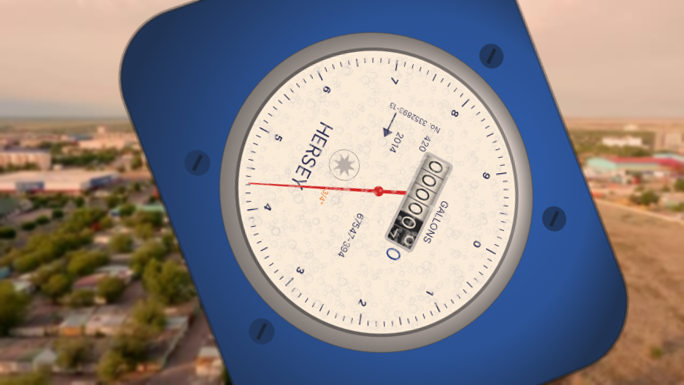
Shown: 64.3; gal
